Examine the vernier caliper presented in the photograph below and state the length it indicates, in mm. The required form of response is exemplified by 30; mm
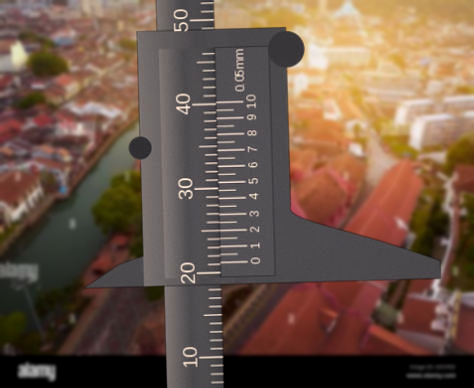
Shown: 21.2; mm
